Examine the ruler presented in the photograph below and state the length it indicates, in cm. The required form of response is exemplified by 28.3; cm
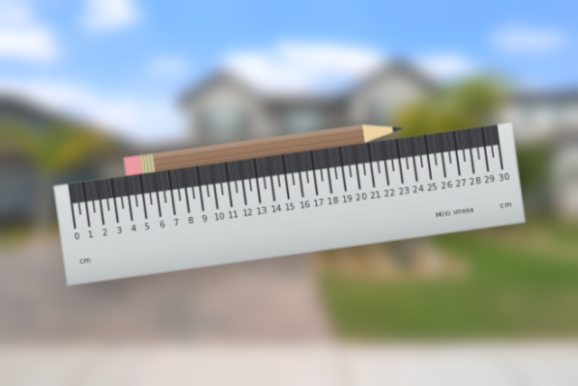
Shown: 19.5; cm
